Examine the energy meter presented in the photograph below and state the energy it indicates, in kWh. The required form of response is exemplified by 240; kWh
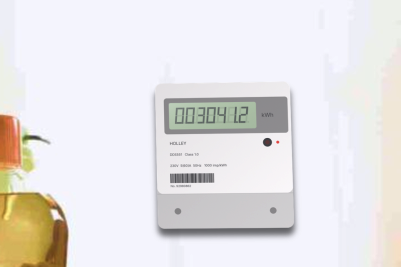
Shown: 3041.2; kWh
